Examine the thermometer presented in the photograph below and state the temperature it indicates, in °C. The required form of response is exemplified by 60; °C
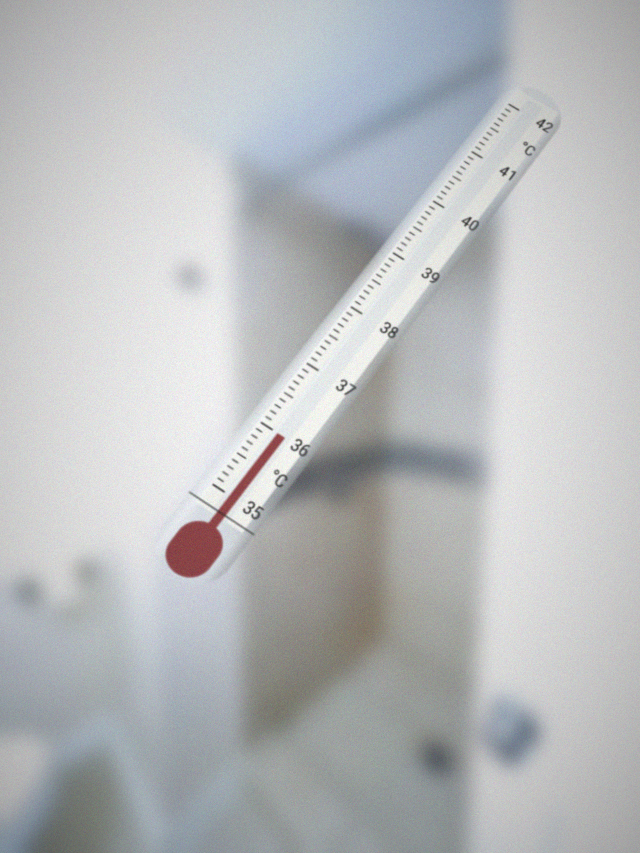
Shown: 36; °C
